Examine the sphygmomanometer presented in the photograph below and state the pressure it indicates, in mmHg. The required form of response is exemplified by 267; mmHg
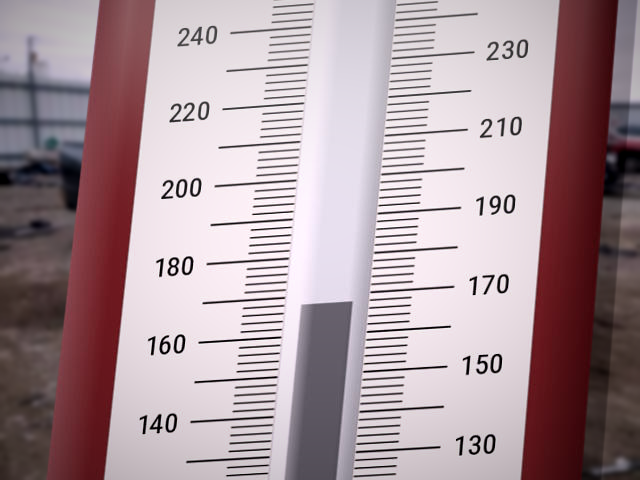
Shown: 168; mmHg
